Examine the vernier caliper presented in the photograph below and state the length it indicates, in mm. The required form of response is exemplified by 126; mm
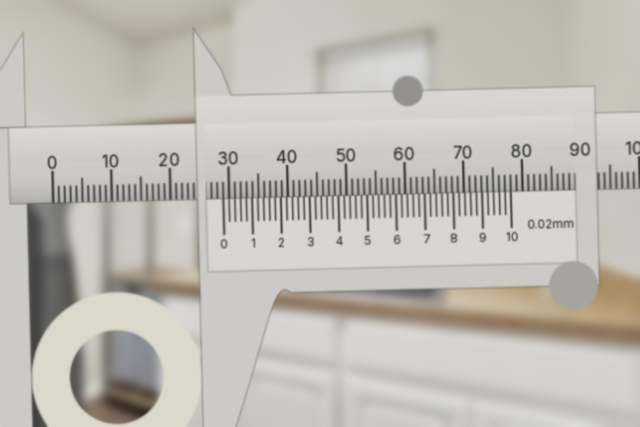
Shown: 29.0; mm
